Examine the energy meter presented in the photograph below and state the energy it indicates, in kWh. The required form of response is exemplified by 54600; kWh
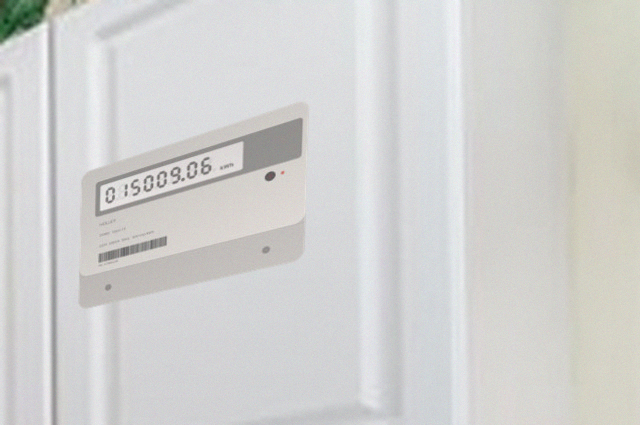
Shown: 15009.06; kWh
